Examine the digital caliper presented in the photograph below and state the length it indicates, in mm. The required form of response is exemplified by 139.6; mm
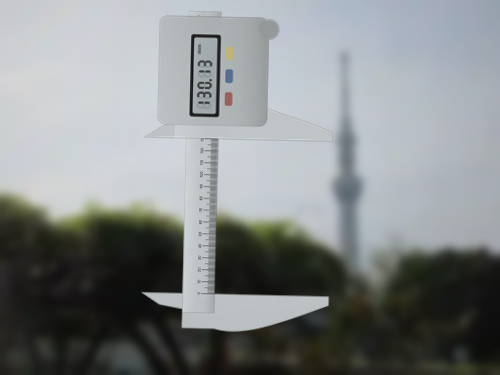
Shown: 130.13; mm
